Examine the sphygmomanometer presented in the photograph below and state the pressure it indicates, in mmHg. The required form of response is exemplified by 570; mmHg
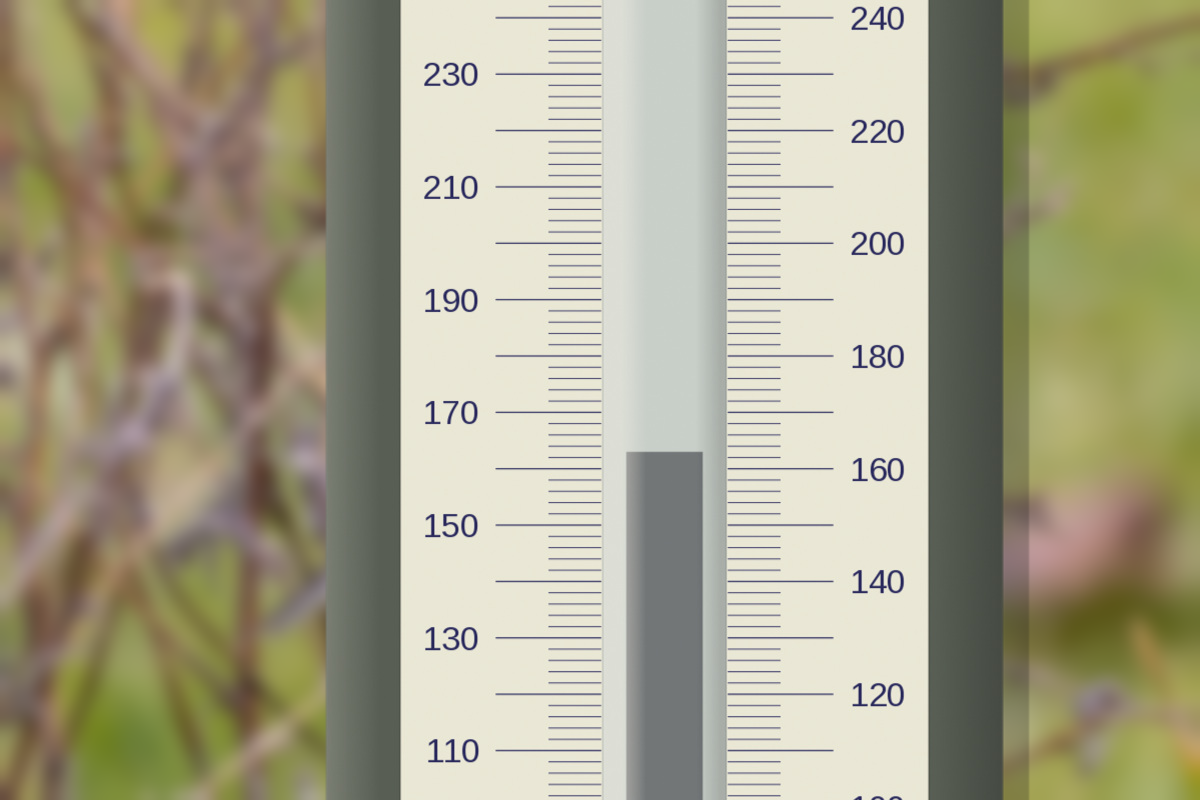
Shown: 163; mmHg
